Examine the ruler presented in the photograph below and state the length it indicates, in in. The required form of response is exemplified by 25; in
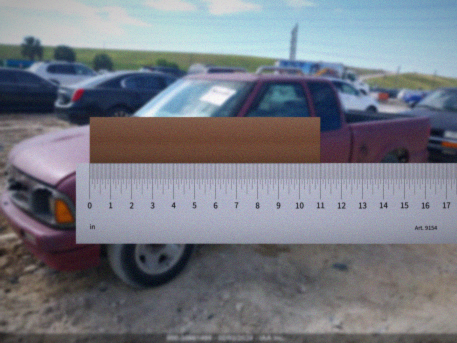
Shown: 11; in
